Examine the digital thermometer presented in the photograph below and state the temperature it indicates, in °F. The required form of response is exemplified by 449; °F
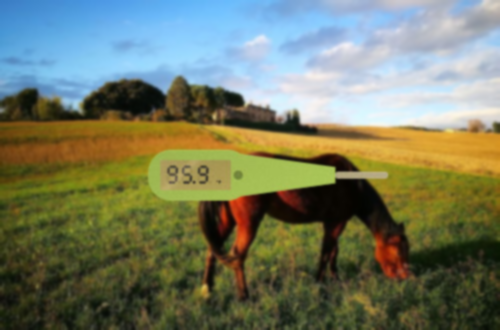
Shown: 95.9; °F
